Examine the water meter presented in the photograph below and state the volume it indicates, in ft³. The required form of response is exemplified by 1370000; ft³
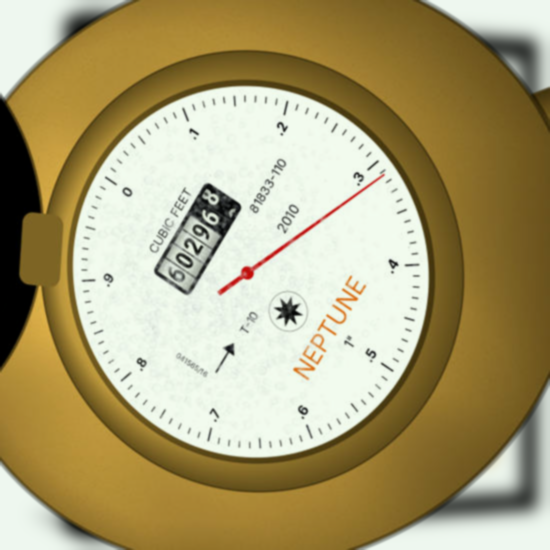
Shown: 602968.31; ft³
